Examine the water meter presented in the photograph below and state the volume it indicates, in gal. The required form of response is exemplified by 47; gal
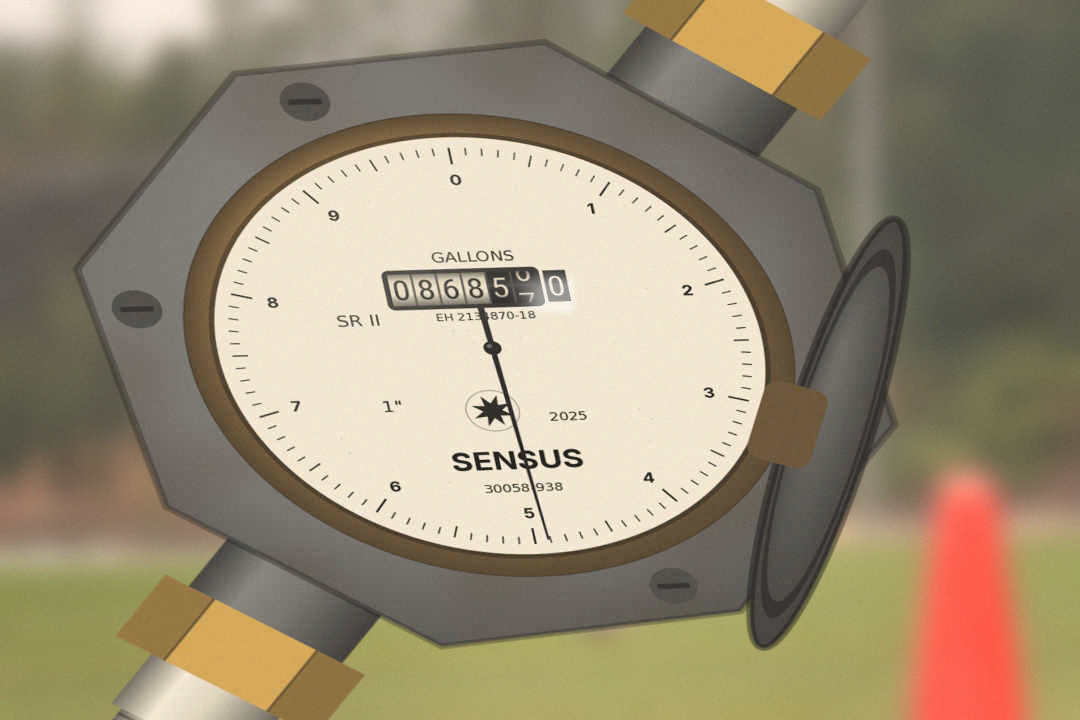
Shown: 868564.9; gal
